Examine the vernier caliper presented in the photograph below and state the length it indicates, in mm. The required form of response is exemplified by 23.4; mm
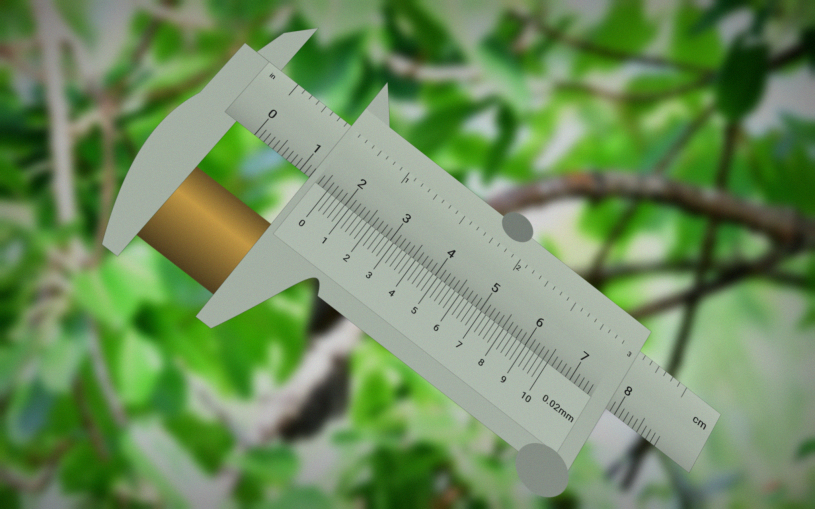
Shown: 16.0; mm
